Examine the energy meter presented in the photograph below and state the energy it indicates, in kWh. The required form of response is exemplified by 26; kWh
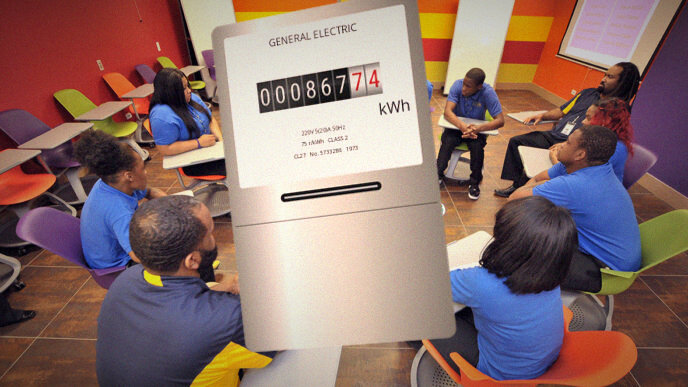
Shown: 867.74; kWh
